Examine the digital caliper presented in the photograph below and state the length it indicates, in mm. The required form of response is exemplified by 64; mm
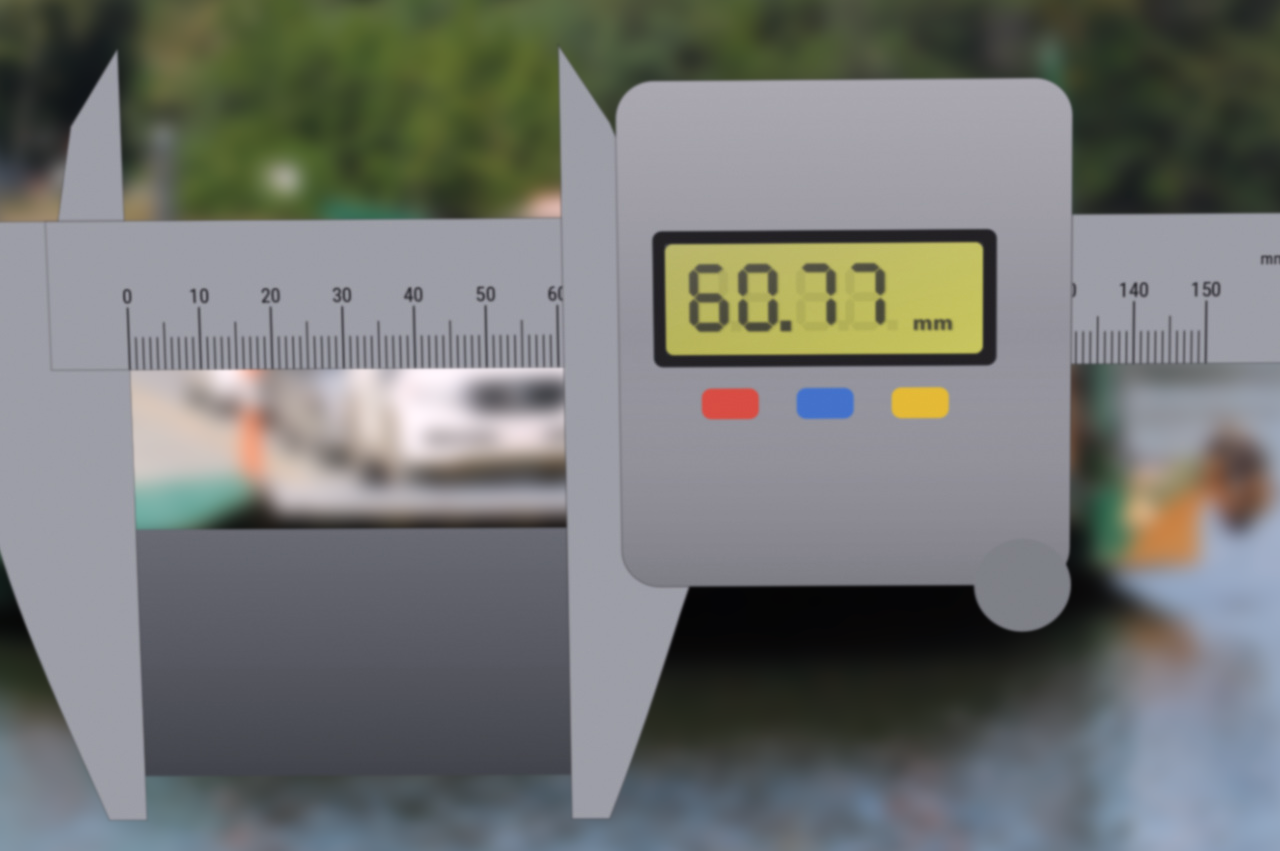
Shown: 60.77; mm
